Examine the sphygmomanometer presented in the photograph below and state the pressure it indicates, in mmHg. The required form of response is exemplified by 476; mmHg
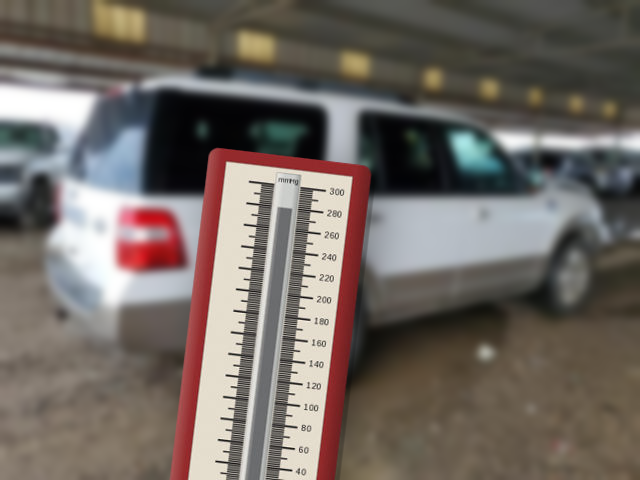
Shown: 280; mmHg
